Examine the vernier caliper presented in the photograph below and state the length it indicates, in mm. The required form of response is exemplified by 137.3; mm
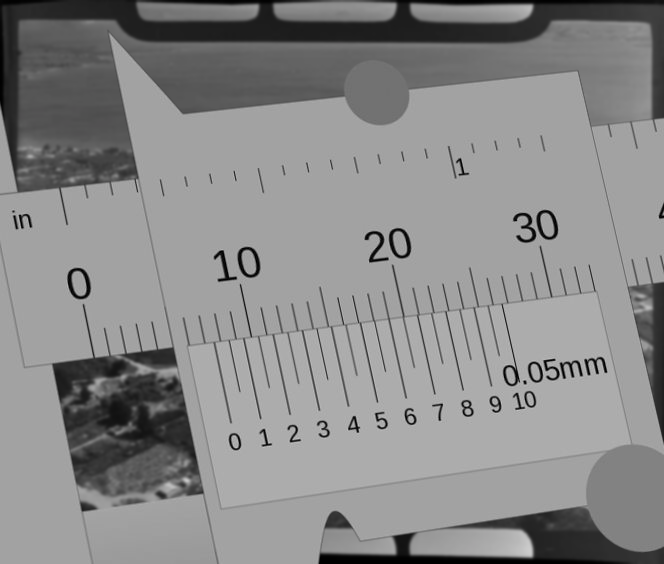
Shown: 7.6; mm
